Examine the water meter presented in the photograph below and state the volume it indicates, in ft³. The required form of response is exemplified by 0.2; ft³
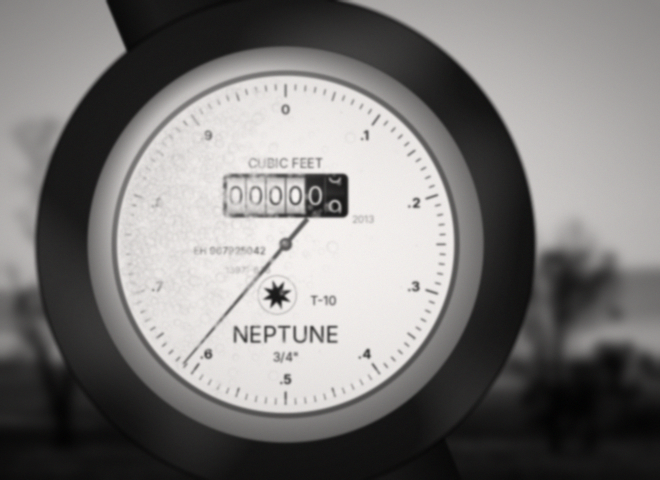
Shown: 8.61; ft³
